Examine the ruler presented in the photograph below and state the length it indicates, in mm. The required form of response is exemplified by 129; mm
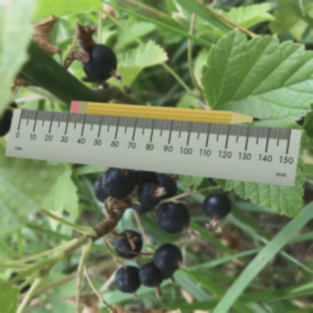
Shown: 105; mm
